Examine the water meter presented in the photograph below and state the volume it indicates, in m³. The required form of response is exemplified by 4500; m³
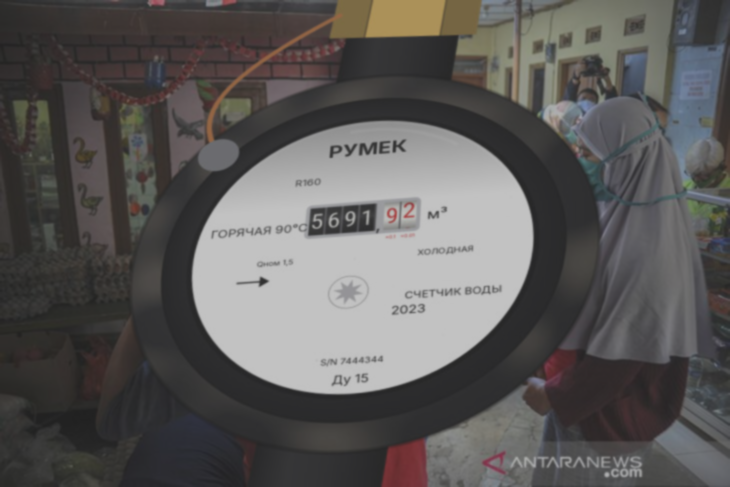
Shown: 5691.92; m³
